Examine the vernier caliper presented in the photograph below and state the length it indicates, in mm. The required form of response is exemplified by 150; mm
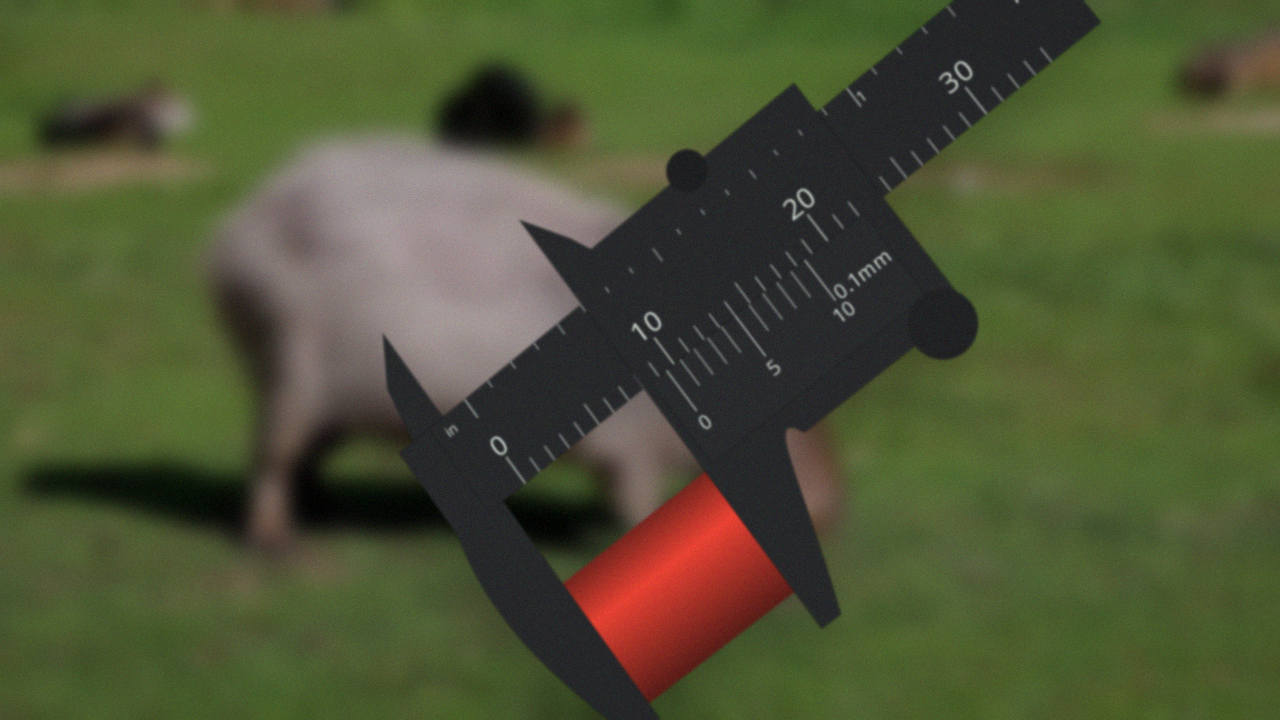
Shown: 9.5; mm
